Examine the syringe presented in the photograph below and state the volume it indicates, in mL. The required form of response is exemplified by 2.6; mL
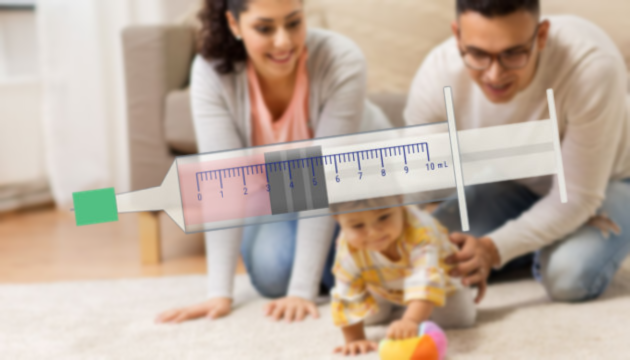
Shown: 3; mL
